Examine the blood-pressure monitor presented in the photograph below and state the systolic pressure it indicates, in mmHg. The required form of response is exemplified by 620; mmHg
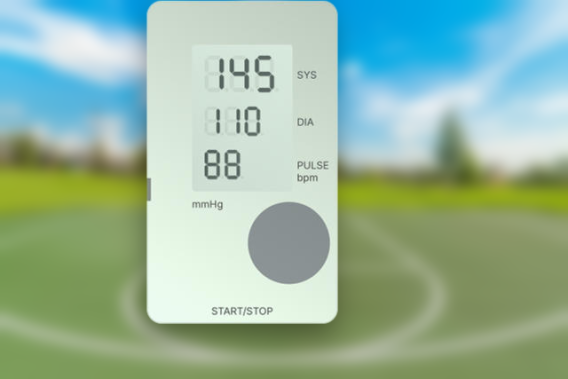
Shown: 145; mmHg
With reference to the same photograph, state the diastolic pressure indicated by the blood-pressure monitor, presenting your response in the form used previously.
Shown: 110; mmHg
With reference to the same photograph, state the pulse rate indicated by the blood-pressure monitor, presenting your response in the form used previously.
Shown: 88; bpm
